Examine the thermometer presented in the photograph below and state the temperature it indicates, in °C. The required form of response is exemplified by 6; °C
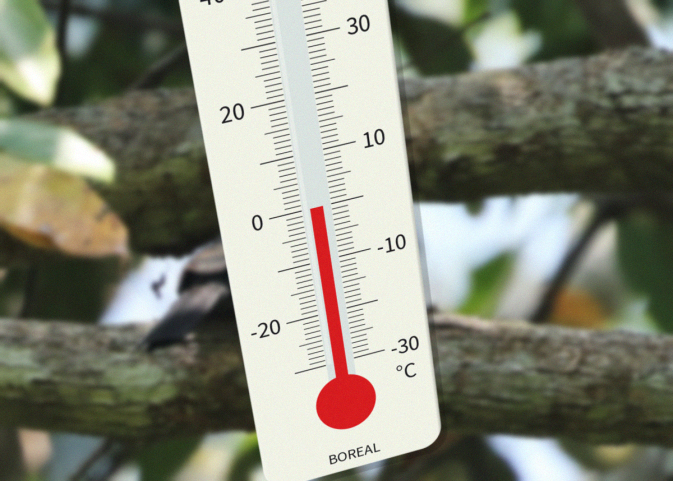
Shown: 0; °C
